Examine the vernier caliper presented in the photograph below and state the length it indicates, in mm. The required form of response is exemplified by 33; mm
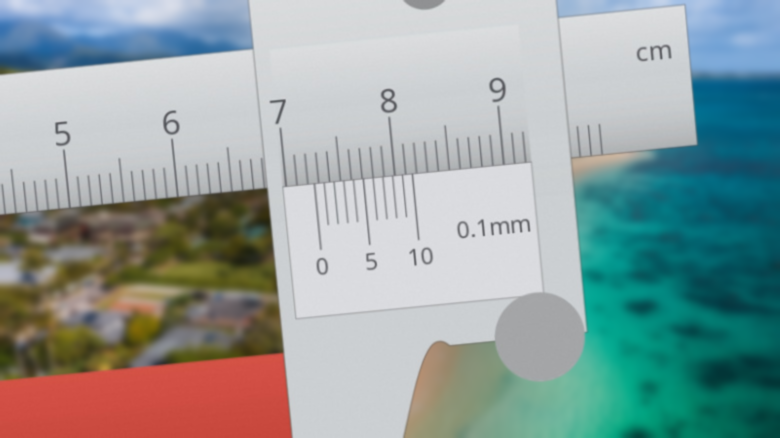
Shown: 72.6; mm
